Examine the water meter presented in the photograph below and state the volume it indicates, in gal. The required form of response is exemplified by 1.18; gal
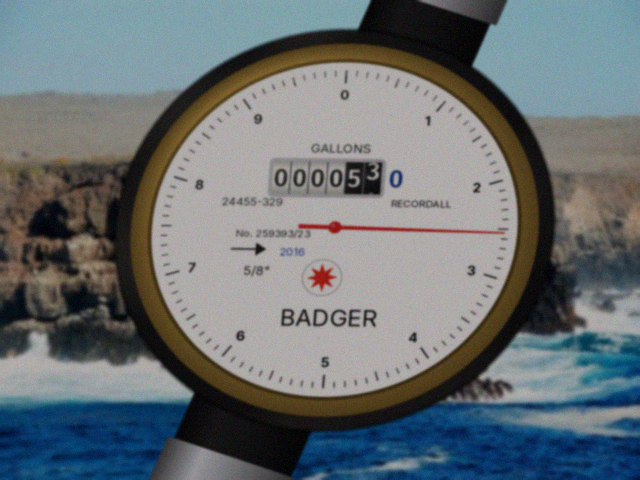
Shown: 532.5; gal
